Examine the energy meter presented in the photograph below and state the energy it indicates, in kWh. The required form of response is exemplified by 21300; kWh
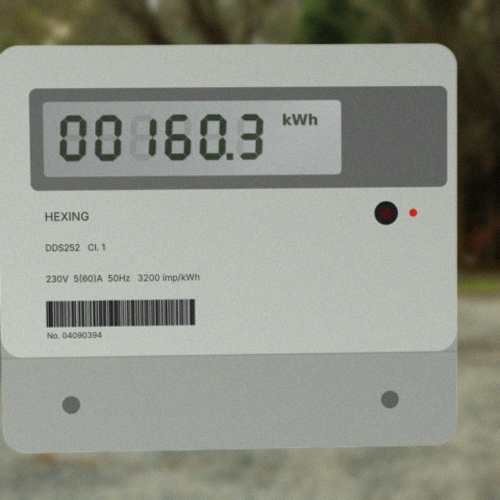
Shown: 160.3; kWh
